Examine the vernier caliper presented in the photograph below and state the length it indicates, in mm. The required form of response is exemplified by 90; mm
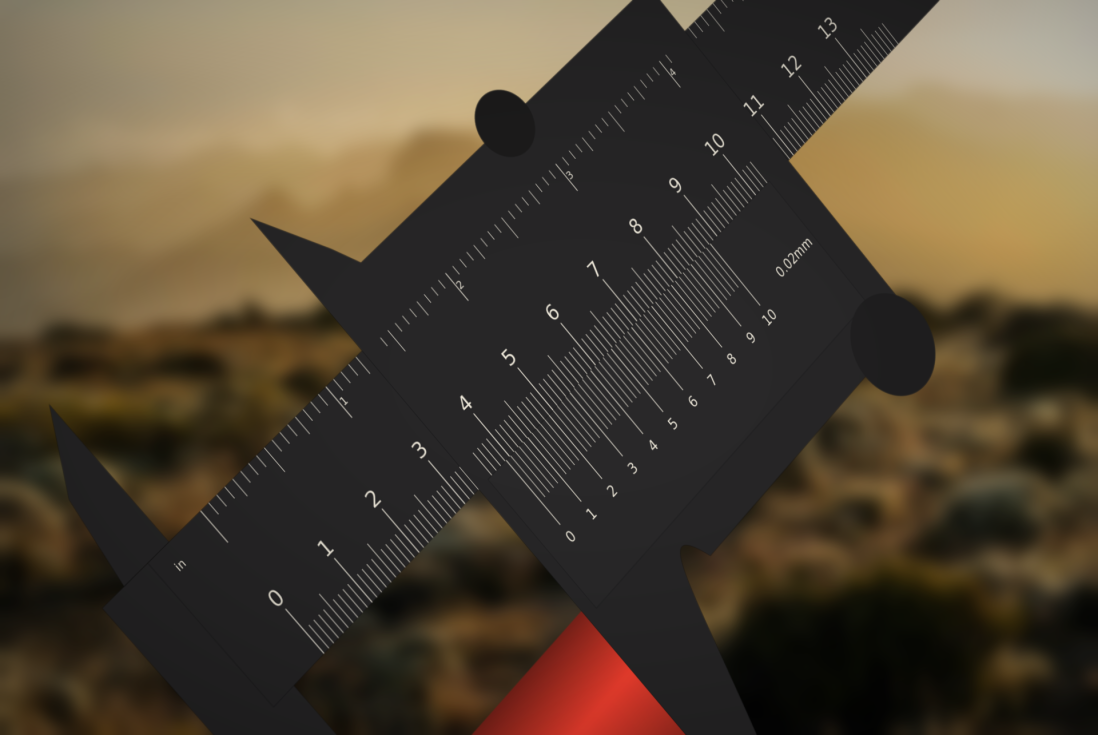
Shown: 39.2; mm
